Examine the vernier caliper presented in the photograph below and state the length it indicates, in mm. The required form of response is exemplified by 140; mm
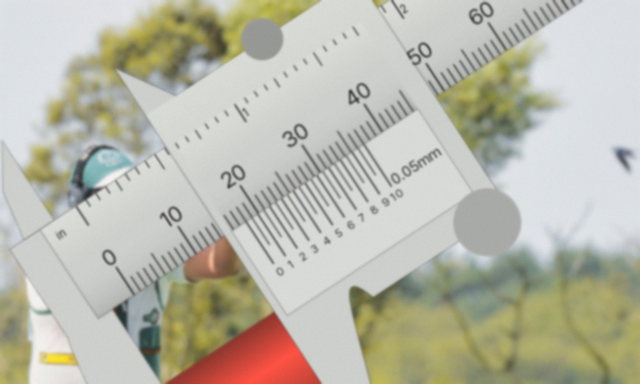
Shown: 18.0; mm
